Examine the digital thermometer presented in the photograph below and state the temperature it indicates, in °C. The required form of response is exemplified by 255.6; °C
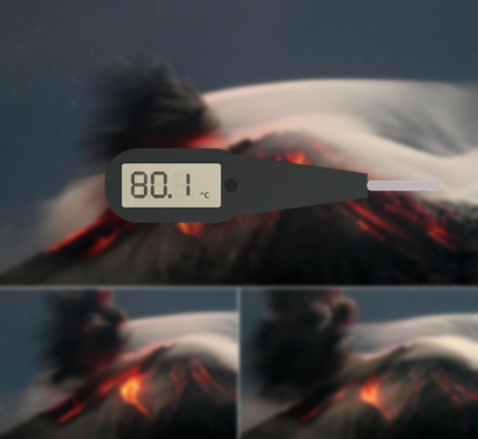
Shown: 80.1; °C
